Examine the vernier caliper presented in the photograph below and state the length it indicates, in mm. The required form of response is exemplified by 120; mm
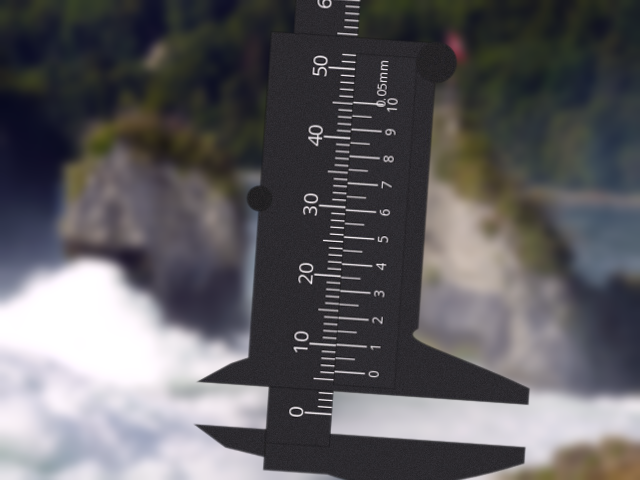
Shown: 6.2; mm
